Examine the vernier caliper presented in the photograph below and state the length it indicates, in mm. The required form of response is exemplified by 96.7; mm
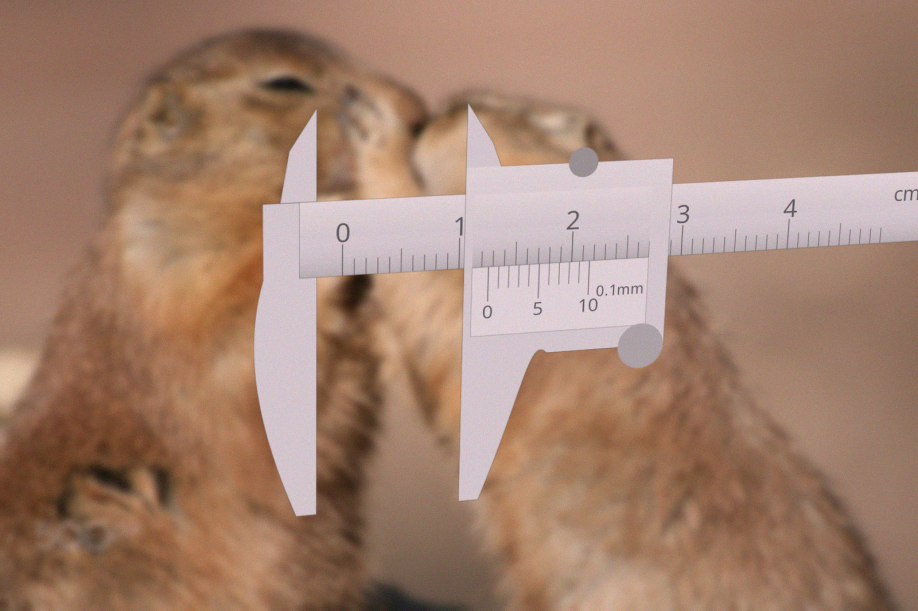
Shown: 12.6; mm
